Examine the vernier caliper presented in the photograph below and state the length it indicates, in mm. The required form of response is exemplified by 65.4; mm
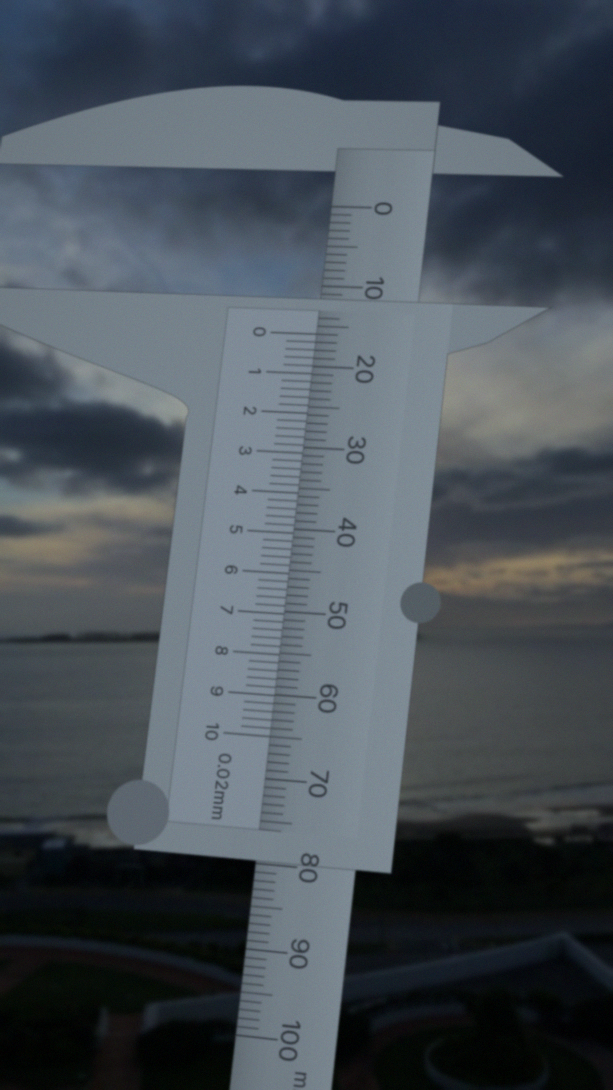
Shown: 16.0; mm
